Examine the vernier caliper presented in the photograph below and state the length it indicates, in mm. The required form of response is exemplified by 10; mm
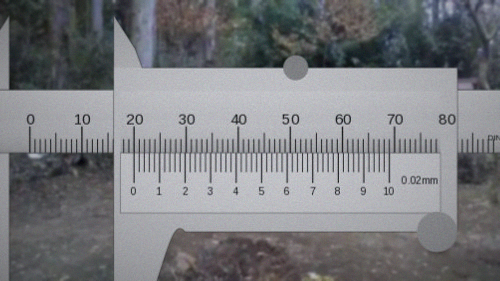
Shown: 20.0; mm
